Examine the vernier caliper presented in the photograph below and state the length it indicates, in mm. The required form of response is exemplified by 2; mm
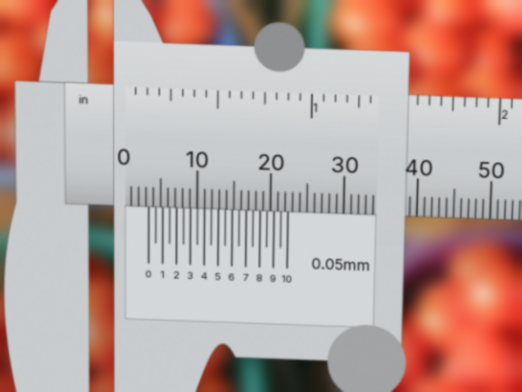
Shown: 3.4; mm
